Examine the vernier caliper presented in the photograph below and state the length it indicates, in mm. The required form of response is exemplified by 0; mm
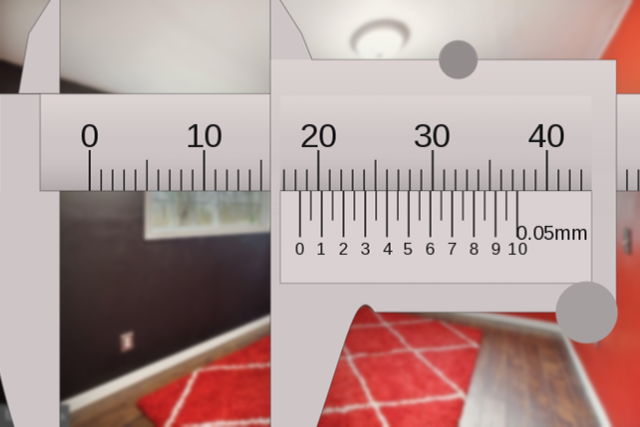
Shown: 18.4; mm
